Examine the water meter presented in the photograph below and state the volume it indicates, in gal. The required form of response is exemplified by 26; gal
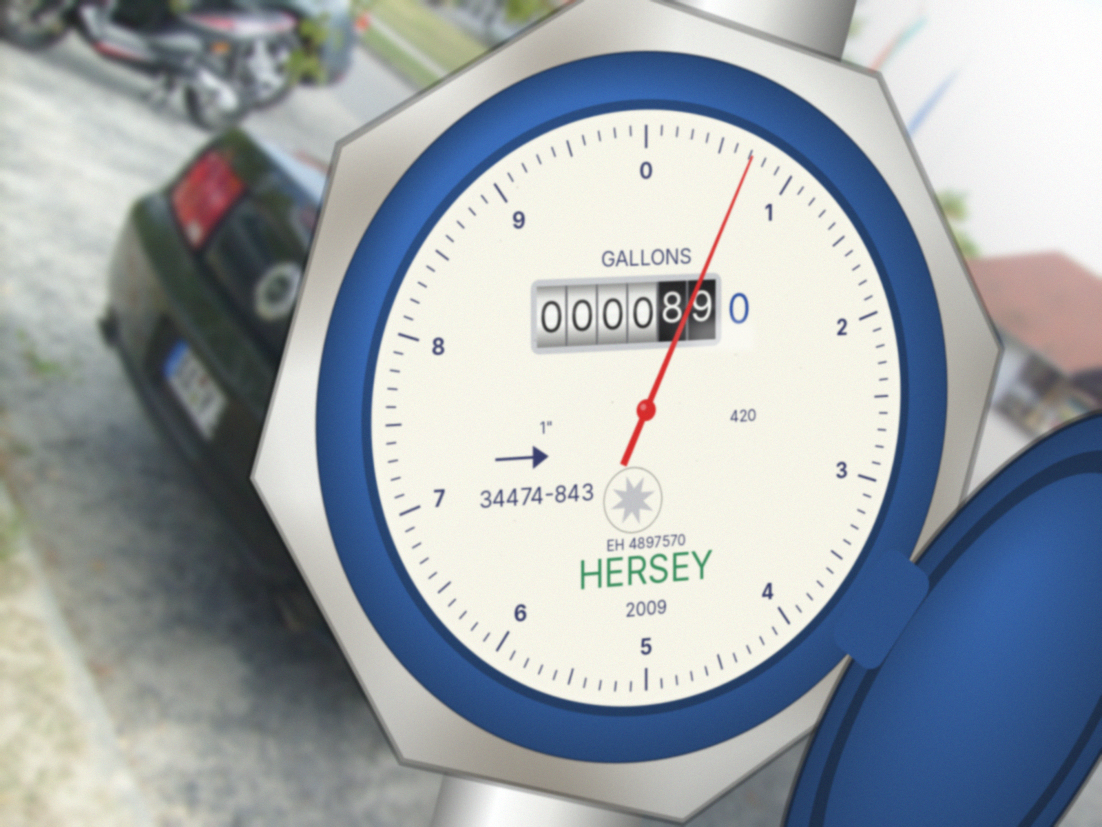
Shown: 890.7; gal
